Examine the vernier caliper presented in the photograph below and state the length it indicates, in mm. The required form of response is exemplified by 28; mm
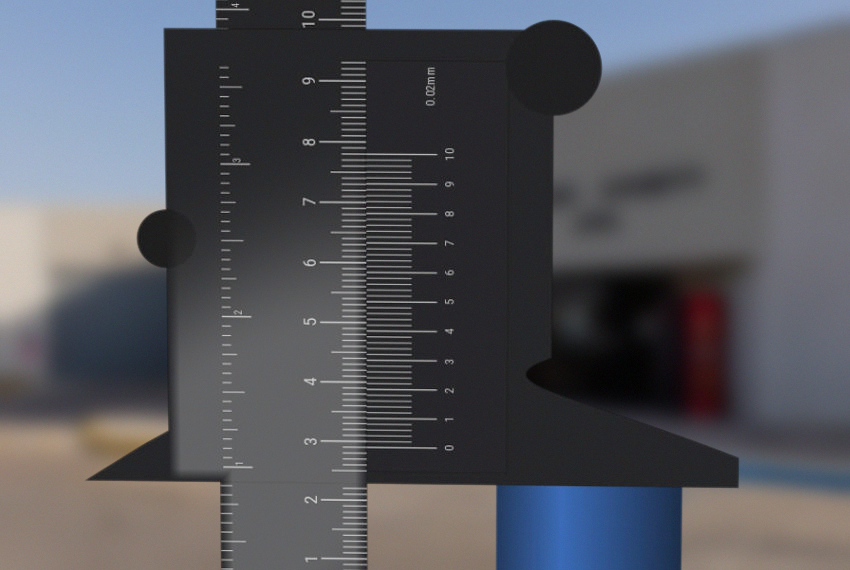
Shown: 29.0; mm
